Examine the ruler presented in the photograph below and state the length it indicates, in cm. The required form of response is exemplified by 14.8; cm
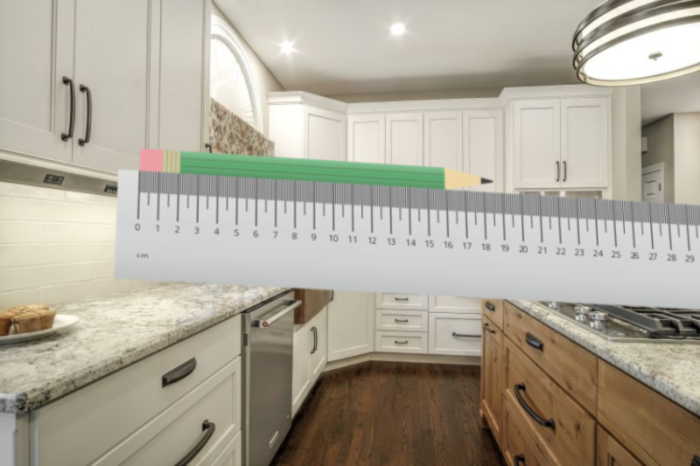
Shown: 18.5; cm
